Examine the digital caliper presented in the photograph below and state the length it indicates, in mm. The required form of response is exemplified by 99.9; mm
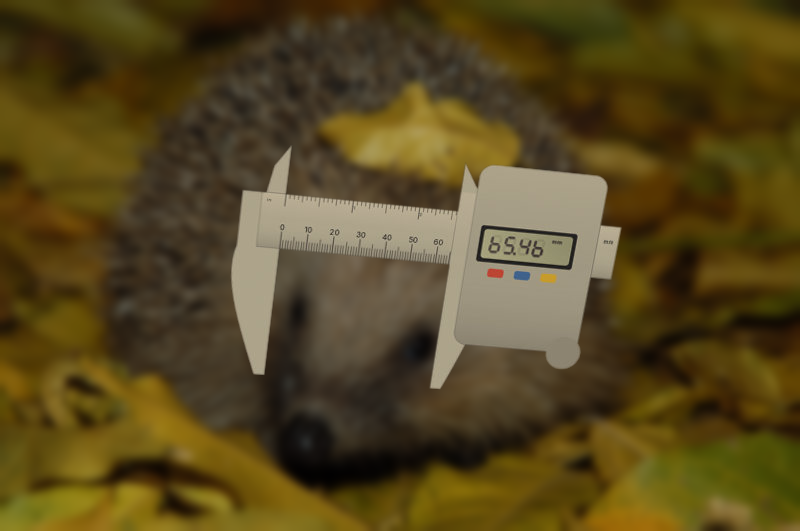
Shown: 65.46; mm
